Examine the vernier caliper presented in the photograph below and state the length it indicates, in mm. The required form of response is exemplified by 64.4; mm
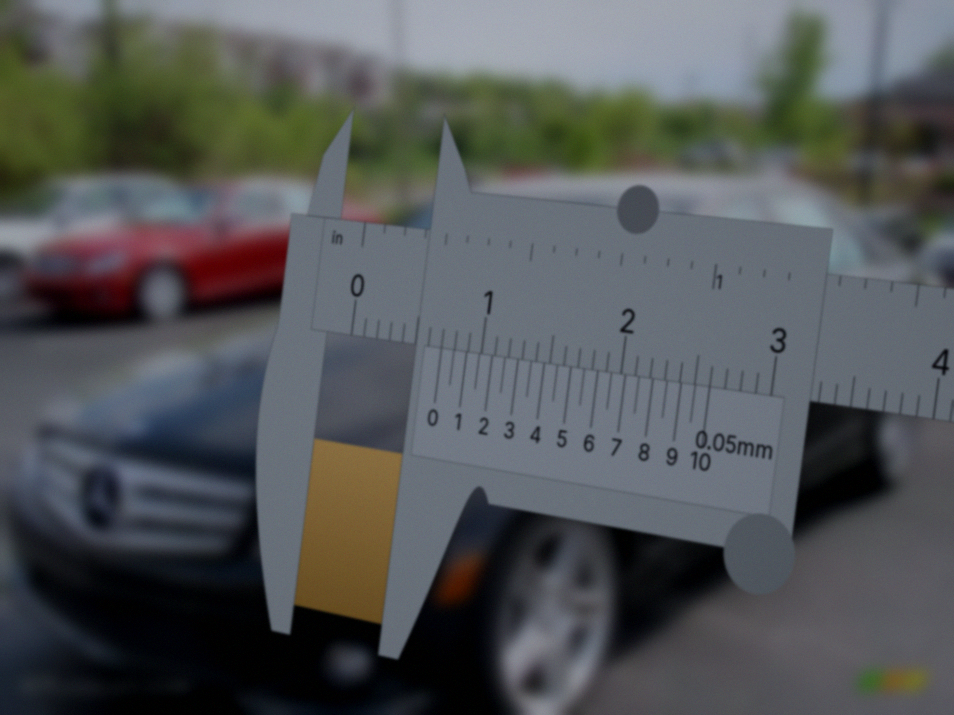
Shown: 7.0; mm
